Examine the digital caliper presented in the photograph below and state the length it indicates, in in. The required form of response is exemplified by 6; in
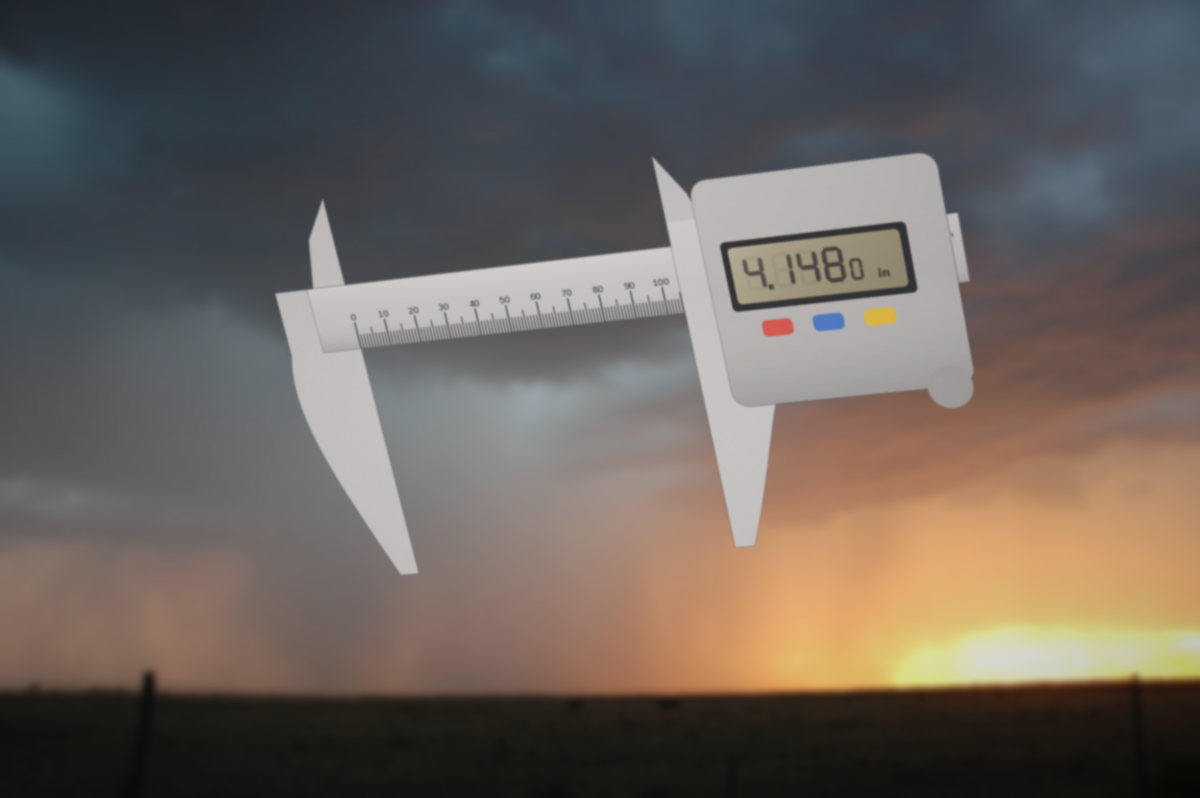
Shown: 4.1480; in
